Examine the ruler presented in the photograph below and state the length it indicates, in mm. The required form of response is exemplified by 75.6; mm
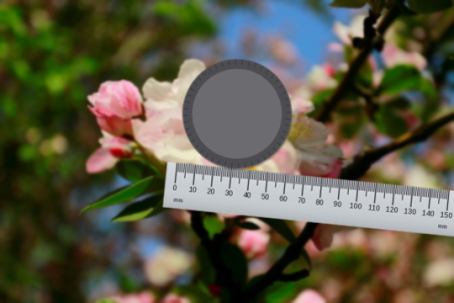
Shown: 60; mm
